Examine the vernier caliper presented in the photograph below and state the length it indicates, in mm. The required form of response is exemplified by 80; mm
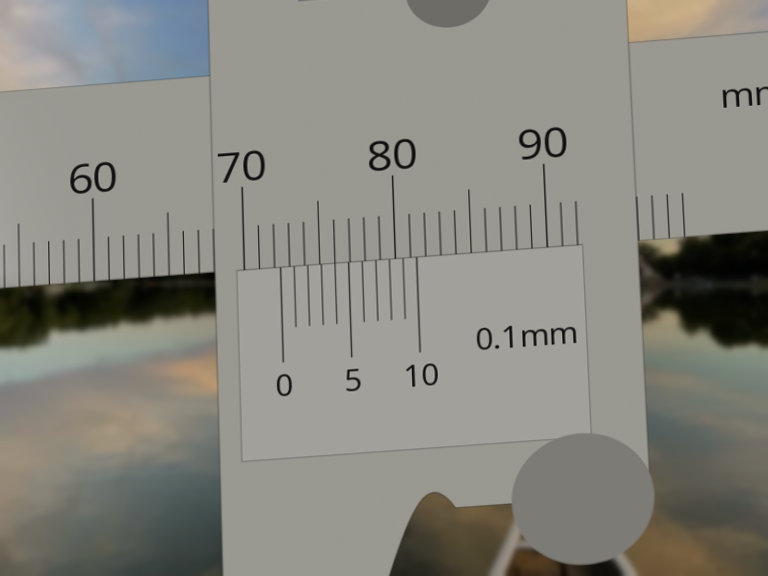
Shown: 72.4; mm
